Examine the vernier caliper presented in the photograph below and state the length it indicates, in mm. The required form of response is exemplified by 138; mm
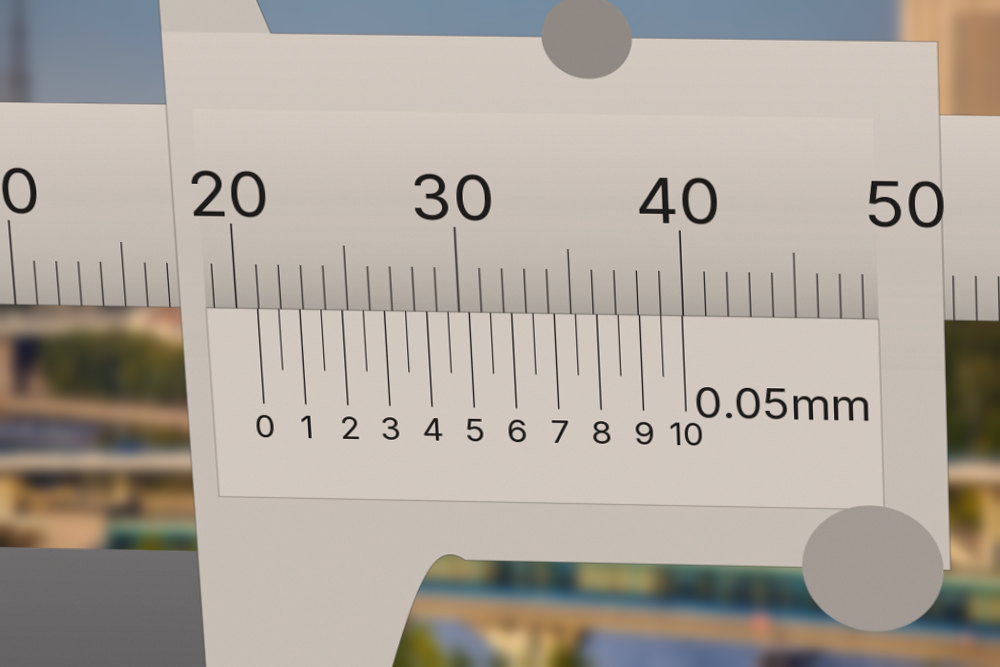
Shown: 20.95; mm
